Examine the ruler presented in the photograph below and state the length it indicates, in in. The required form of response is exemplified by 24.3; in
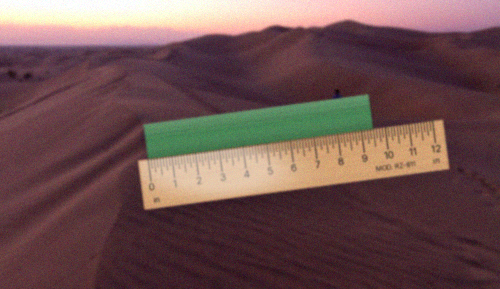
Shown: 9.5; in
